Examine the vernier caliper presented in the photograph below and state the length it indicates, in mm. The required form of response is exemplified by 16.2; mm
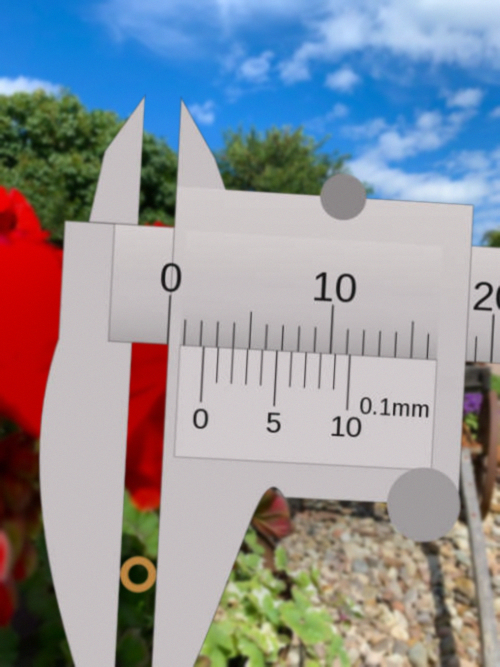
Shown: 2.2; mm
